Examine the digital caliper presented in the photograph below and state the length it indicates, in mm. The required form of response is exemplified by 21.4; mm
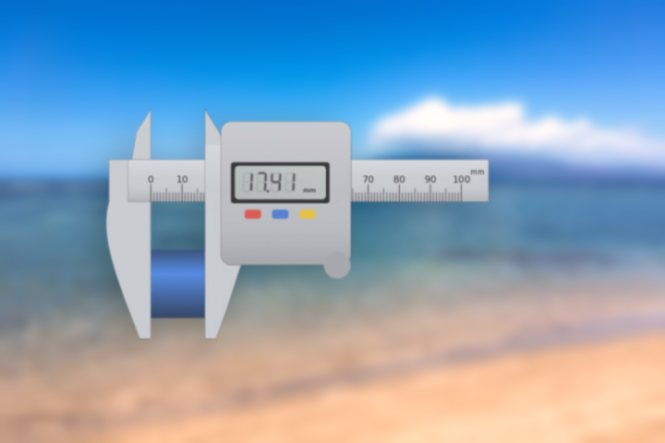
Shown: 17.41; mm
